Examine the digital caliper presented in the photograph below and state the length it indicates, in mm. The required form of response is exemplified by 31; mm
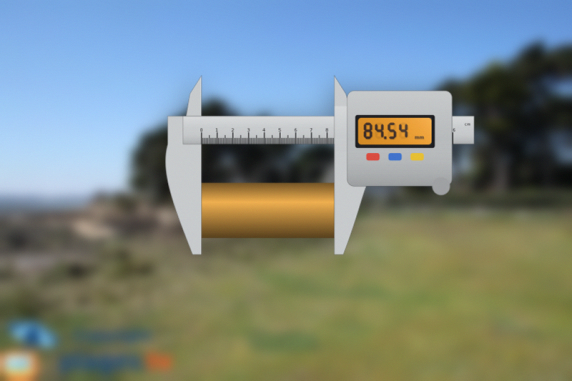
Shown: 84.54; mm
